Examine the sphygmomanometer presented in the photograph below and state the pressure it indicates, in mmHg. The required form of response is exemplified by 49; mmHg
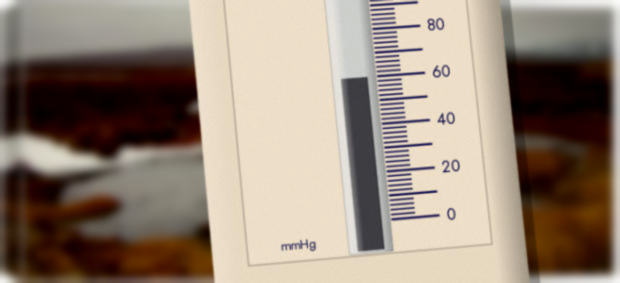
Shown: 60; mmHg
